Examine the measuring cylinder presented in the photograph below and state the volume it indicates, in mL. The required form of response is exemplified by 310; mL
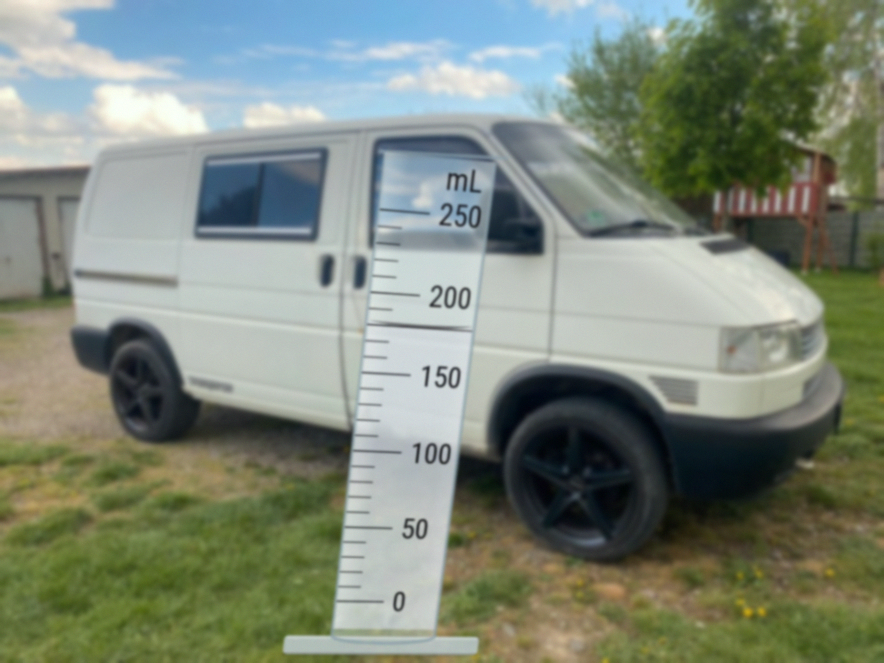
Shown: 180; mL
